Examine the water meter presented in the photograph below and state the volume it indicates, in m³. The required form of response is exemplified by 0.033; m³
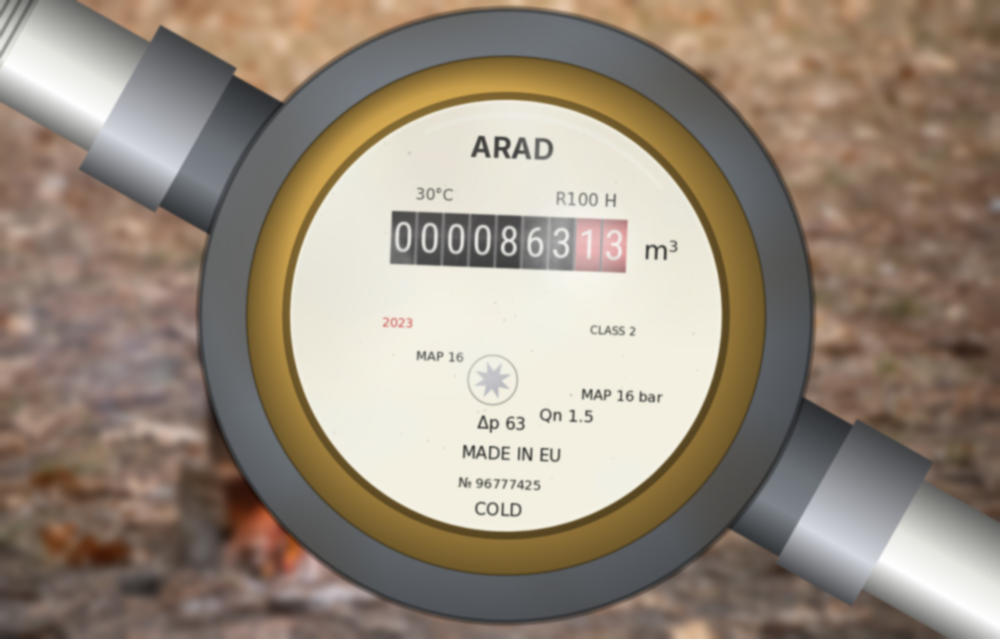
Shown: 863.13; m³
